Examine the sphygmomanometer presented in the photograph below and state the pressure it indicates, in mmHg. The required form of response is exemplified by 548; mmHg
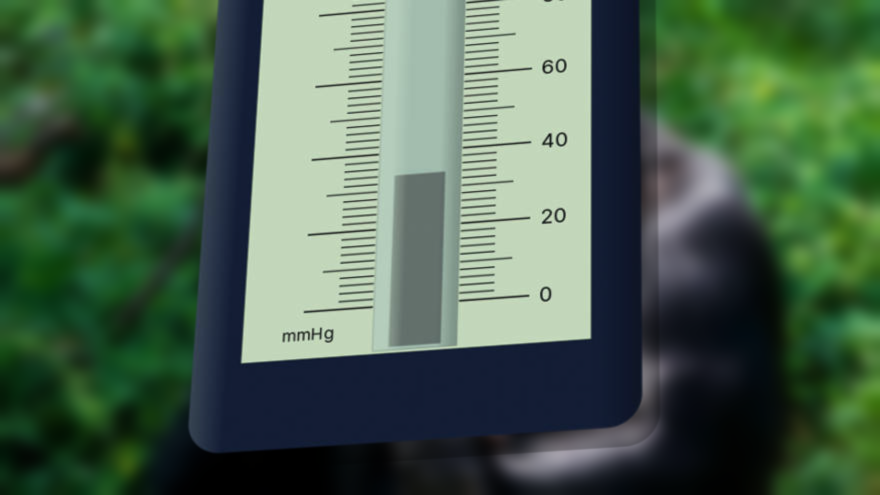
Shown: 34; mmHg
